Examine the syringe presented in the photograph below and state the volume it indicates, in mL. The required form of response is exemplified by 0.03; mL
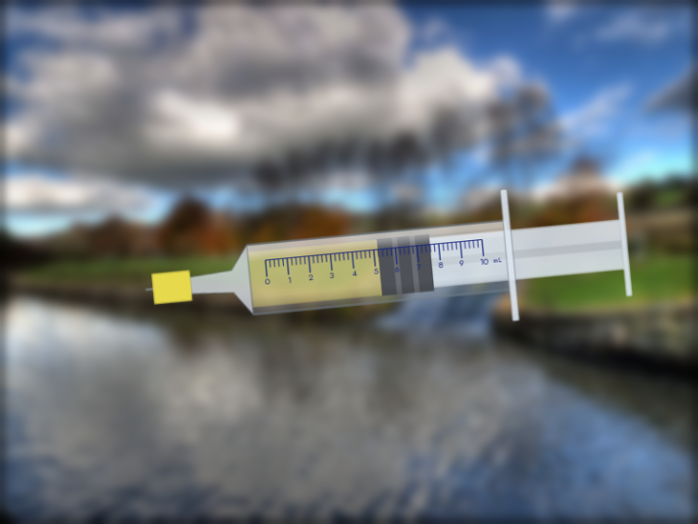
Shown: 5.2; mL
